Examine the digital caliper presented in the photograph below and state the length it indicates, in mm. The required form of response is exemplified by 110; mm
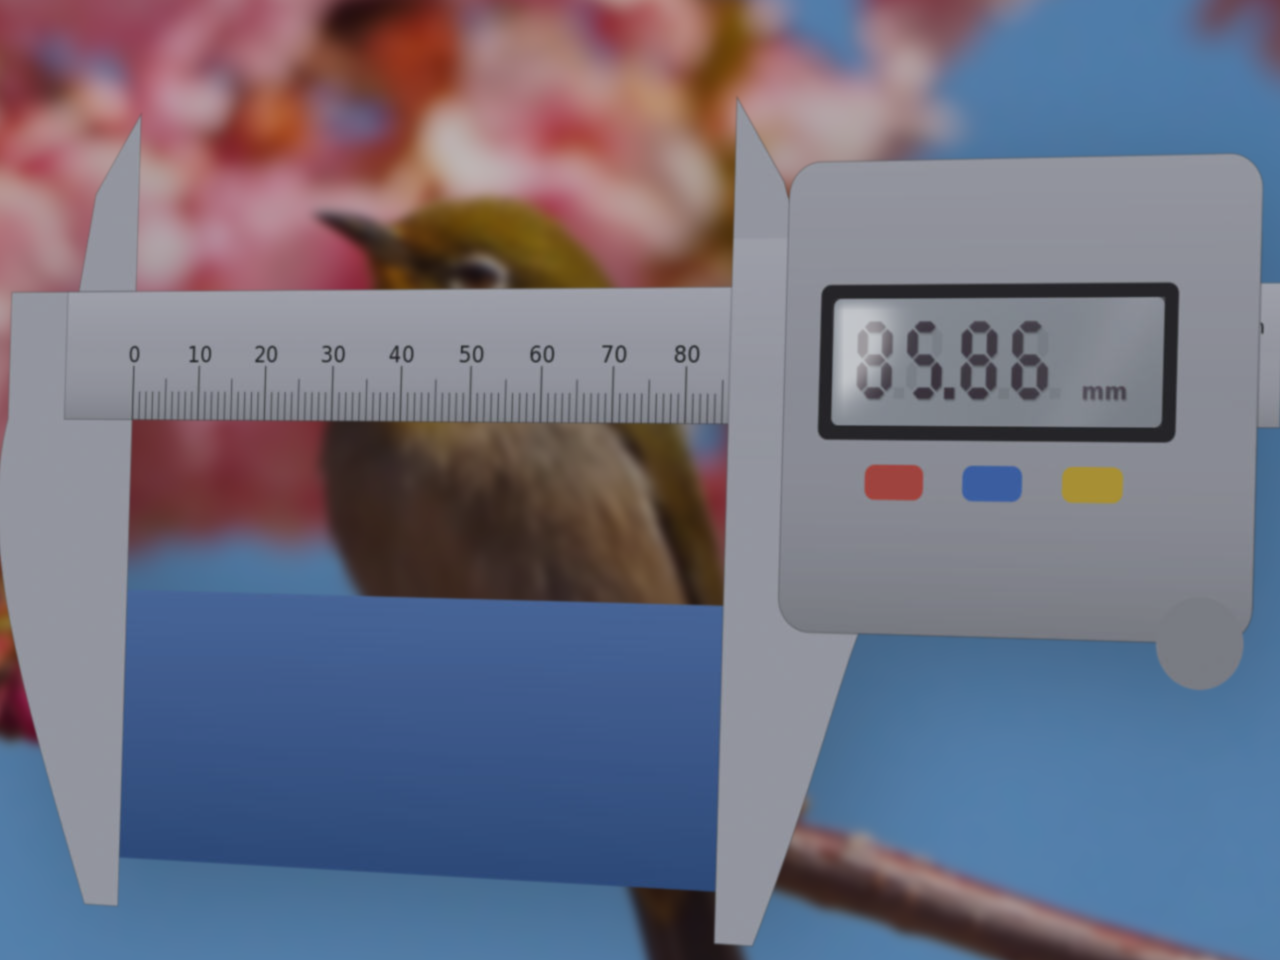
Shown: 85.86; mm
